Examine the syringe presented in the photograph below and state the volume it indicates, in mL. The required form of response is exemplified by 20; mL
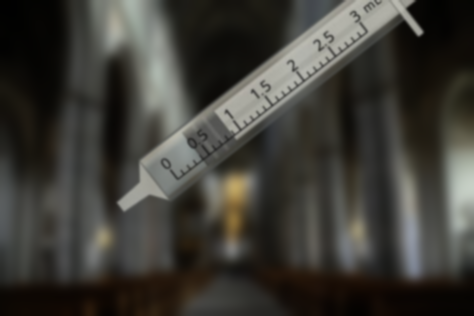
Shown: 0.4; mL
